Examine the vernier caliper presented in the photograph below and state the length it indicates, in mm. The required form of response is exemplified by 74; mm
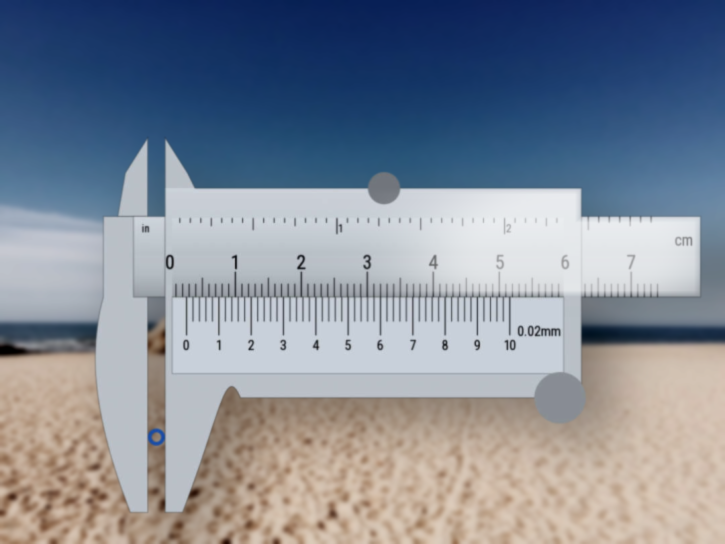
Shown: 2.6; mm
